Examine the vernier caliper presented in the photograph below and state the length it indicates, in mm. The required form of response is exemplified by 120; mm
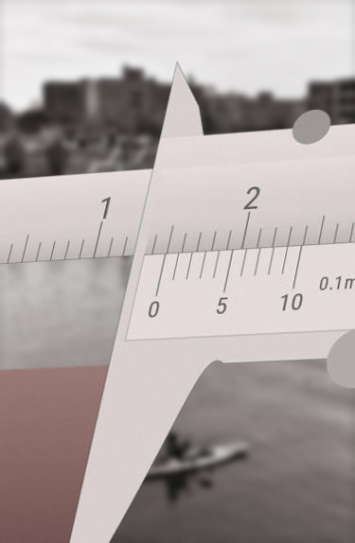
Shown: 14.9; mm
